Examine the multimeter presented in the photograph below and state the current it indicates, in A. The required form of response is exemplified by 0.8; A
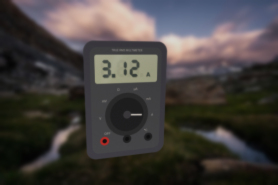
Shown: 3.12; A
